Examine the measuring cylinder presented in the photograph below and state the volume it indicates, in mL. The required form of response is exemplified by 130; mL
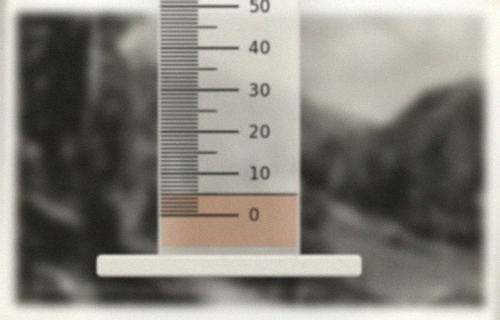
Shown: 5; mL
